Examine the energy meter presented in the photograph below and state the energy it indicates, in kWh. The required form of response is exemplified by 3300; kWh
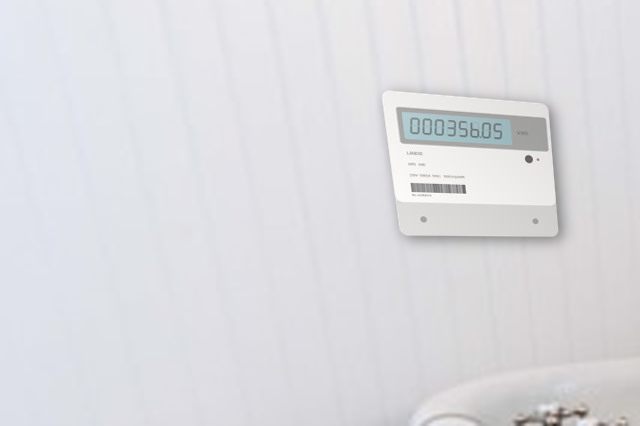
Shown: 356.05; kWh
